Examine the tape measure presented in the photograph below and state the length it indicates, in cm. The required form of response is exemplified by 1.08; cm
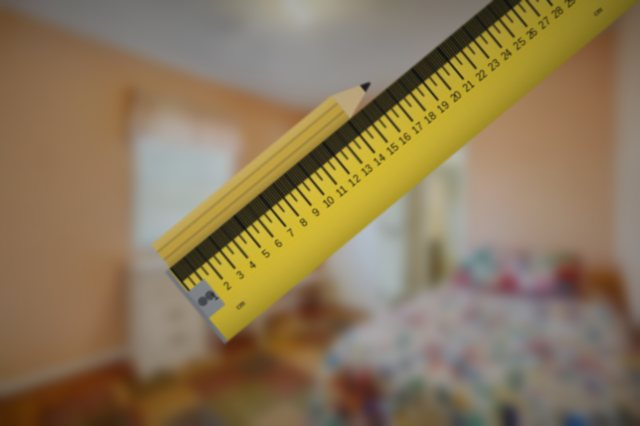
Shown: 16.5; cm
